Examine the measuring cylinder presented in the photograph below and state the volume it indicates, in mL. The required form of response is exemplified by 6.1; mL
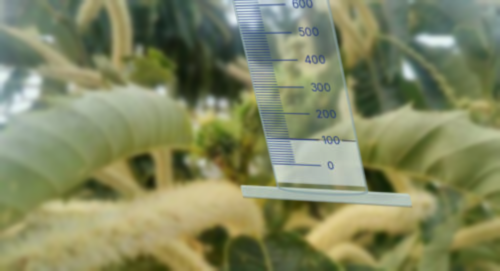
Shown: 100; mL
